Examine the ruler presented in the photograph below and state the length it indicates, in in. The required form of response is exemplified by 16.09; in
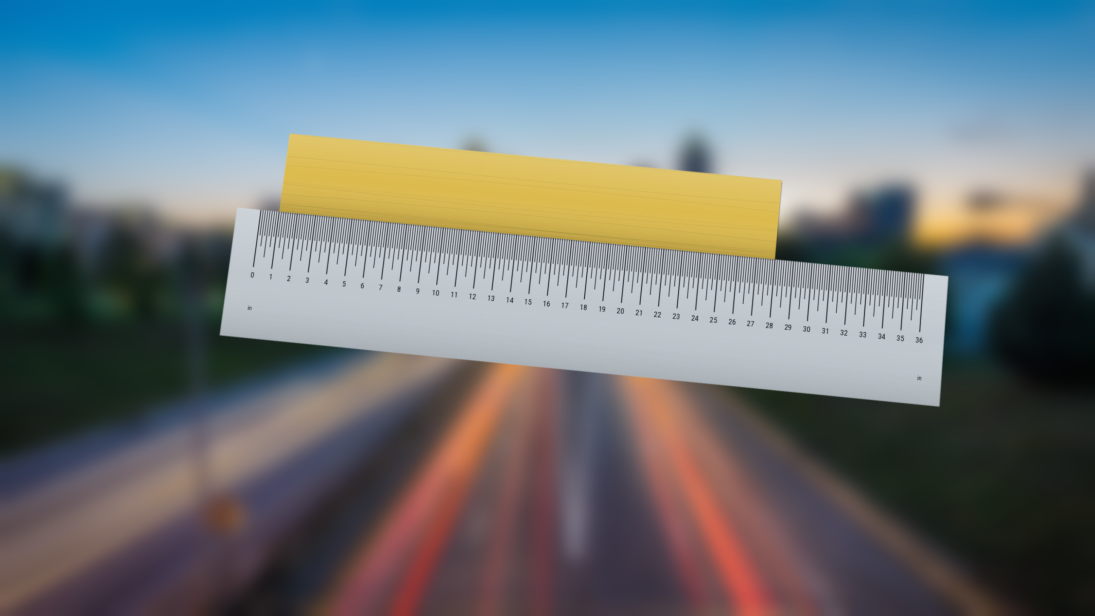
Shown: 27; in
